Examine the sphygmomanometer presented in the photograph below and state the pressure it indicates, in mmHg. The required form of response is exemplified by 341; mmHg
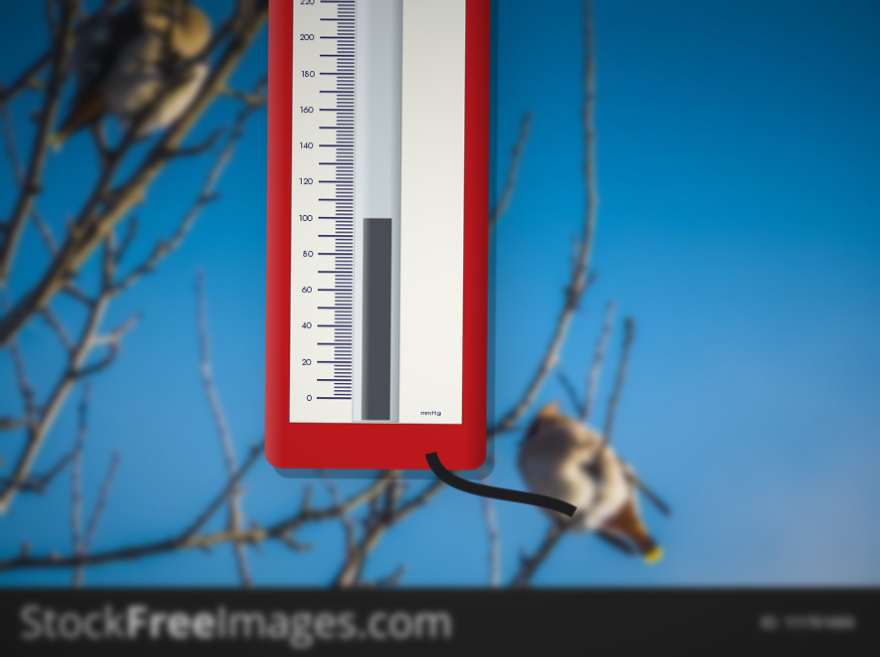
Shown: 100; mmHg
